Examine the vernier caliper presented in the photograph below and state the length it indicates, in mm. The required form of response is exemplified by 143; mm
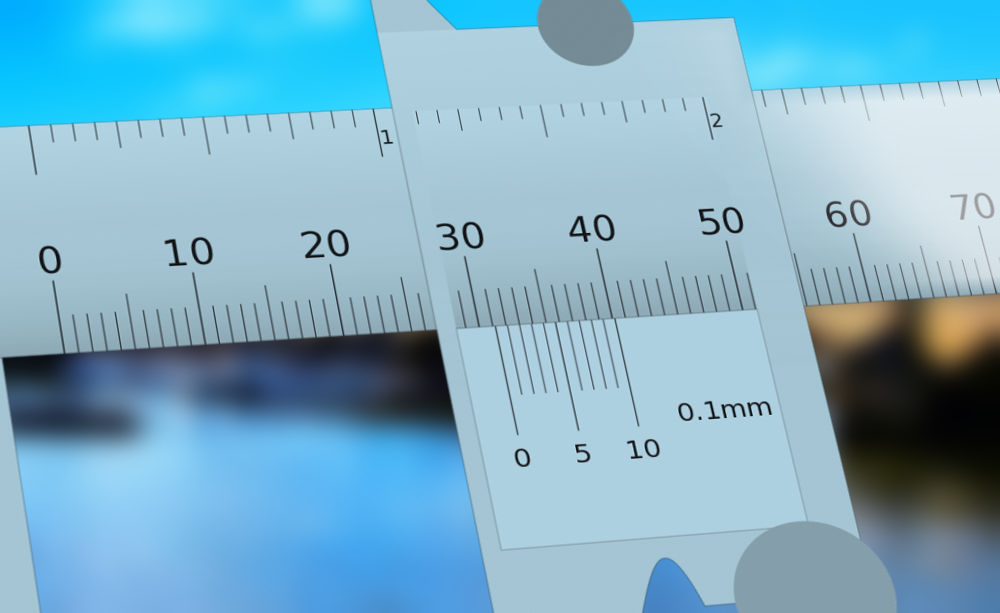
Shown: 31.2; mm
